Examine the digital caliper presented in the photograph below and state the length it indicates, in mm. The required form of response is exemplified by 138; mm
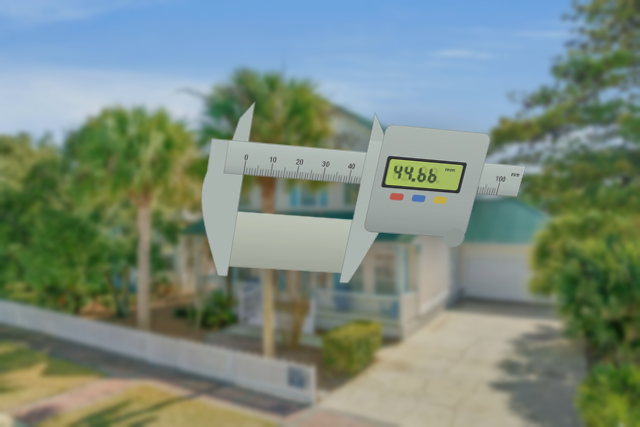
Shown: 44.66; mm
